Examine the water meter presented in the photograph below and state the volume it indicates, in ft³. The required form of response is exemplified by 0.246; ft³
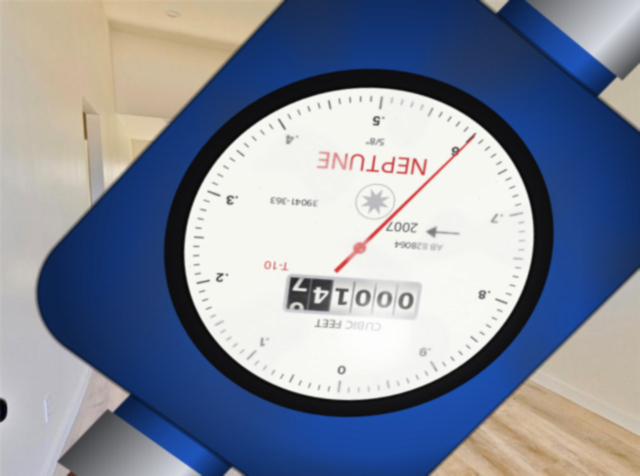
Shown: 146.60; ft³
